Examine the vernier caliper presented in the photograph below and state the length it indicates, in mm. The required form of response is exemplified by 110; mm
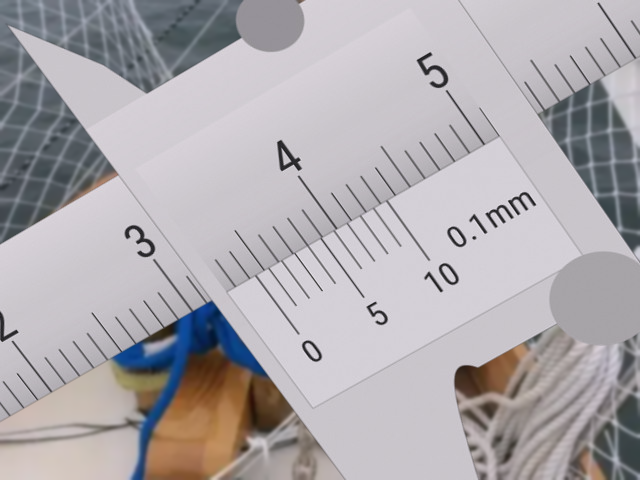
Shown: 34.4; mm
